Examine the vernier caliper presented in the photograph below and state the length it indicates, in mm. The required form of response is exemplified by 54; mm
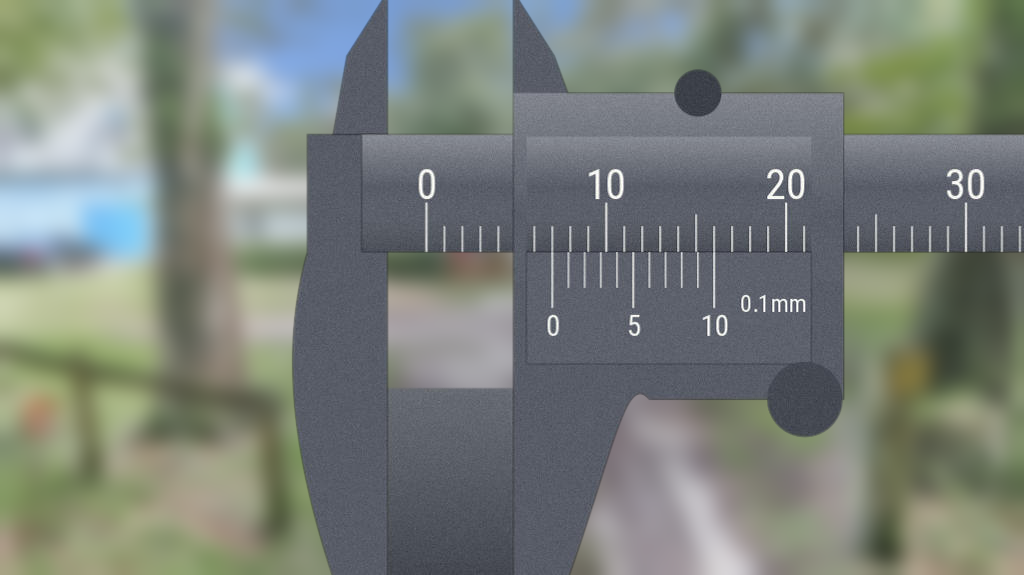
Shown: 7.0; mm
